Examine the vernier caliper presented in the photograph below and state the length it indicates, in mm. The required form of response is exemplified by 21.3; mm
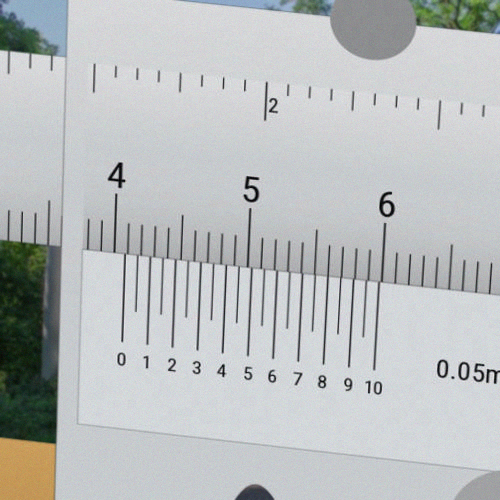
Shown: 40.8; mm
